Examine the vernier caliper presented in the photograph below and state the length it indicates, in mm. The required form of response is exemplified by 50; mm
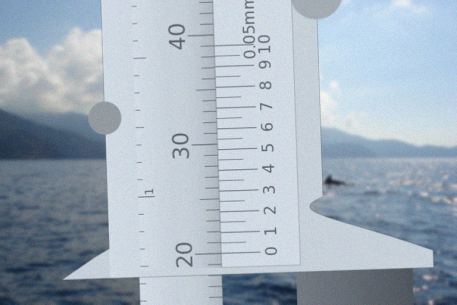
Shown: 20.0; mm
